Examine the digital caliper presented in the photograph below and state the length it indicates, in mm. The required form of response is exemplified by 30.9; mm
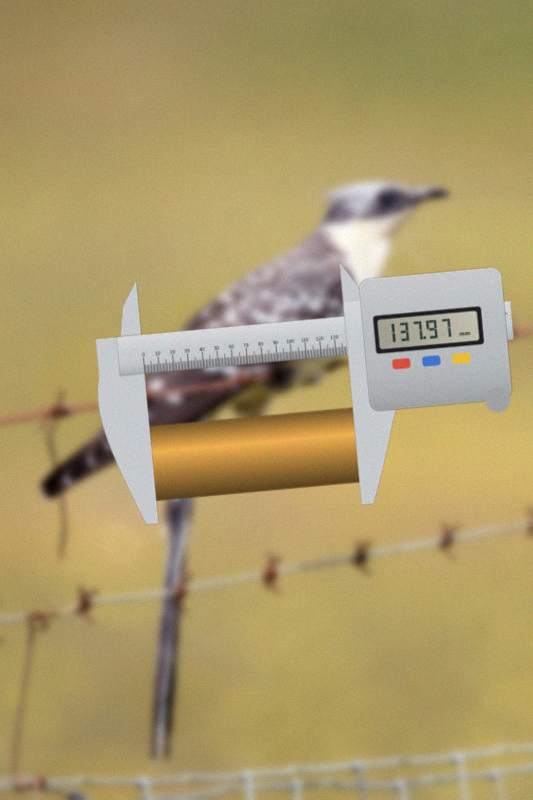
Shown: 137.97; mm
